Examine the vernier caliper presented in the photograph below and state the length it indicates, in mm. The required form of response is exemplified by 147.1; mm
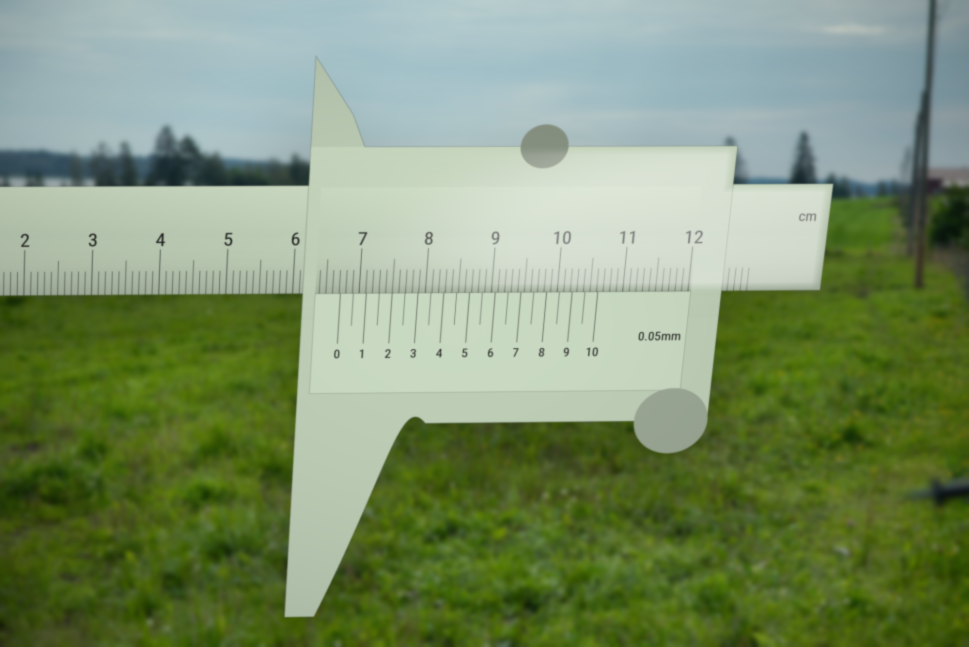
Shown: 67.2; mm
